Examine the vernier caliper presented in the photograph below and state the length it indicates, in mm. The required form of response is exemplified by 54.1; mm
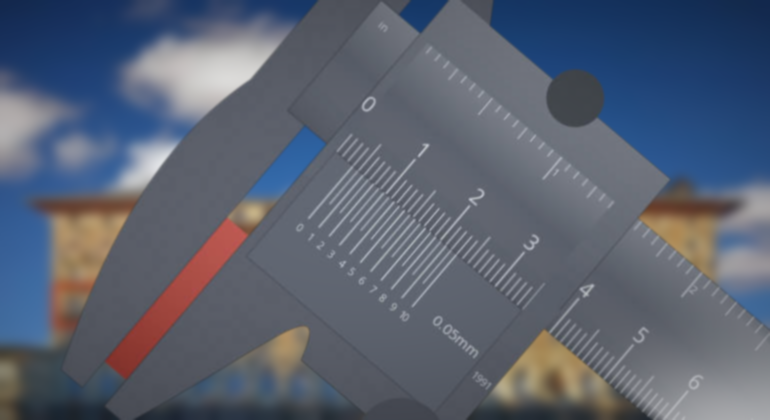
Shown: 4.0; mm
